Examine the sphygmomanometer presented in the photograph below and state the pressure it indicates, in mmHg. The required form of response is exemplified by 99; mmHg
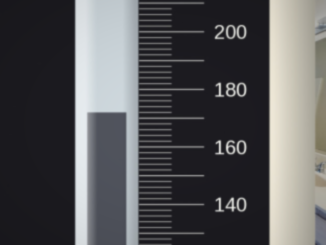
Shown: 172; mmHg
